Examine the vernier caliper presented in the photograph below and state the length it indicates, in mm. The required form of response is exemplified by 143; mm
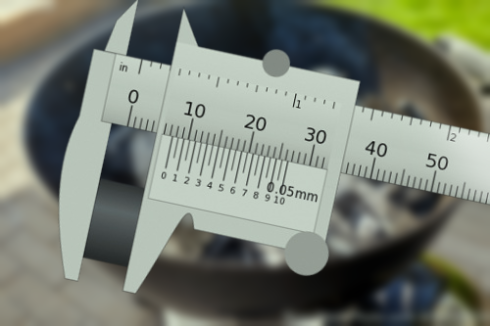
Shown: 7.4; mm
